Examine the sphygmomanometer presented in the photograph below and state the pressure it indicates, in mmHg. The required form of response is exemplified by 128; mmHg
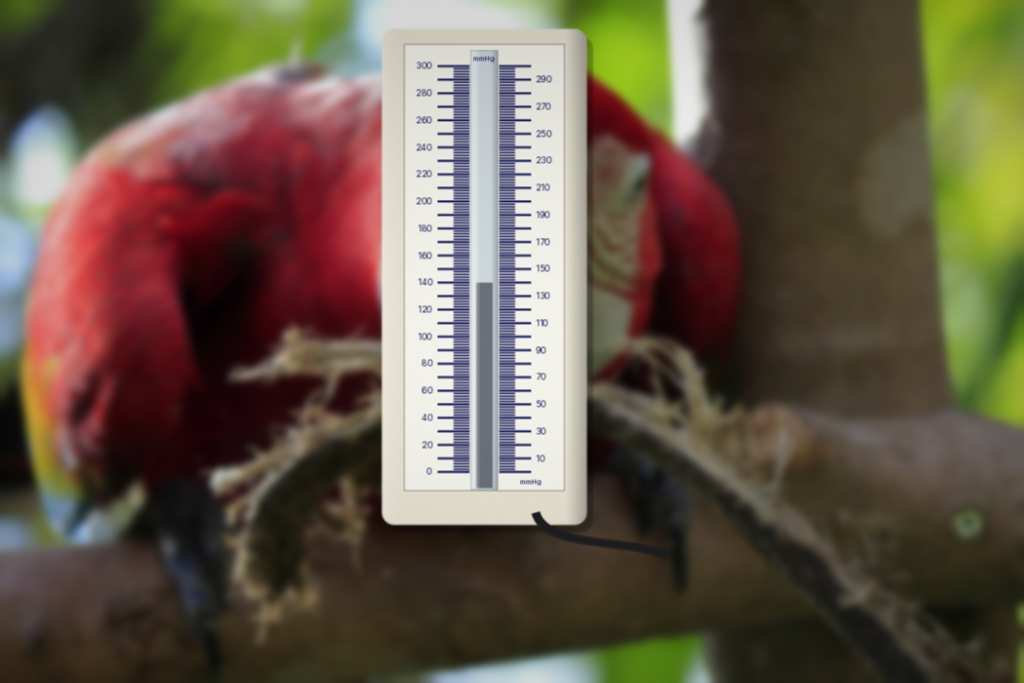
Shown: 140; mmHg
